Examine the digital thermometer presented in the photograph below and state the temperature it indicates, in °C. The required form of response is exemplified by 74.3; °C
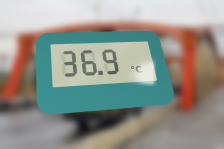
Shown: 36.9; °C
